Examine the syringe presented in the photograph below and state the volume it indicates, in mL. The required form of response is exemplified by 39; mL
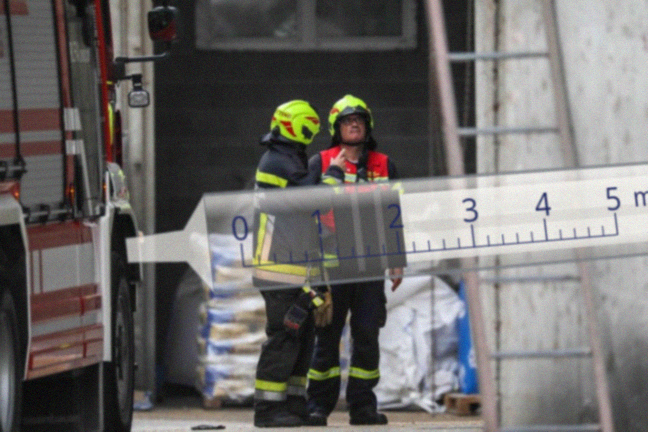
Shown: 1.2; mL
